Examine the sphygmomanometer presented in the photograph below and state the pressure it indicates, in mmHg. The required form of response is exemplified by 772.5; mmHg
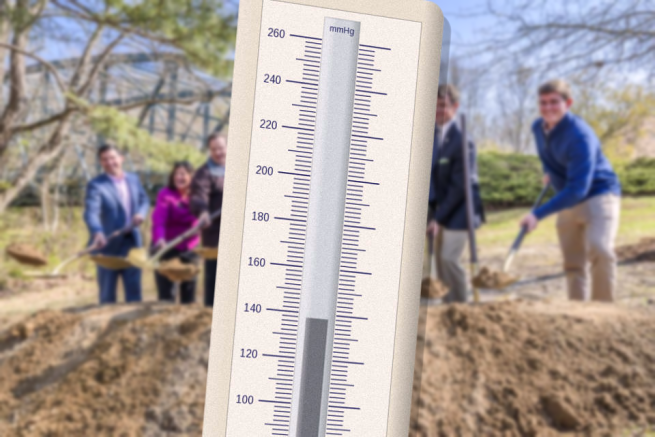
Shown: 138; mmHg
